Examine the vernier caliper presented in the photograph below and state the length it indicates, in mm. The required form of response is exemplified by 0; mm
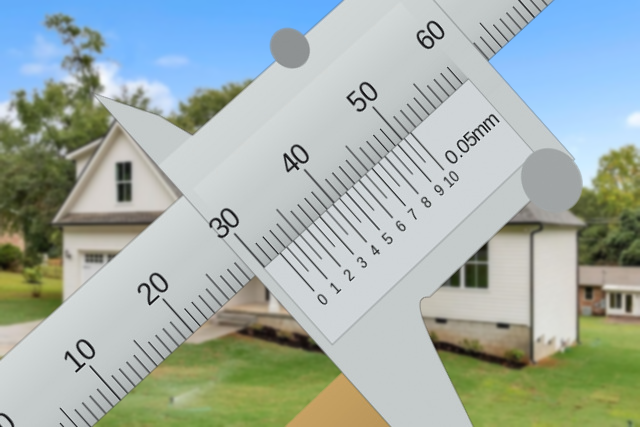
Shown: 32.2; mm
